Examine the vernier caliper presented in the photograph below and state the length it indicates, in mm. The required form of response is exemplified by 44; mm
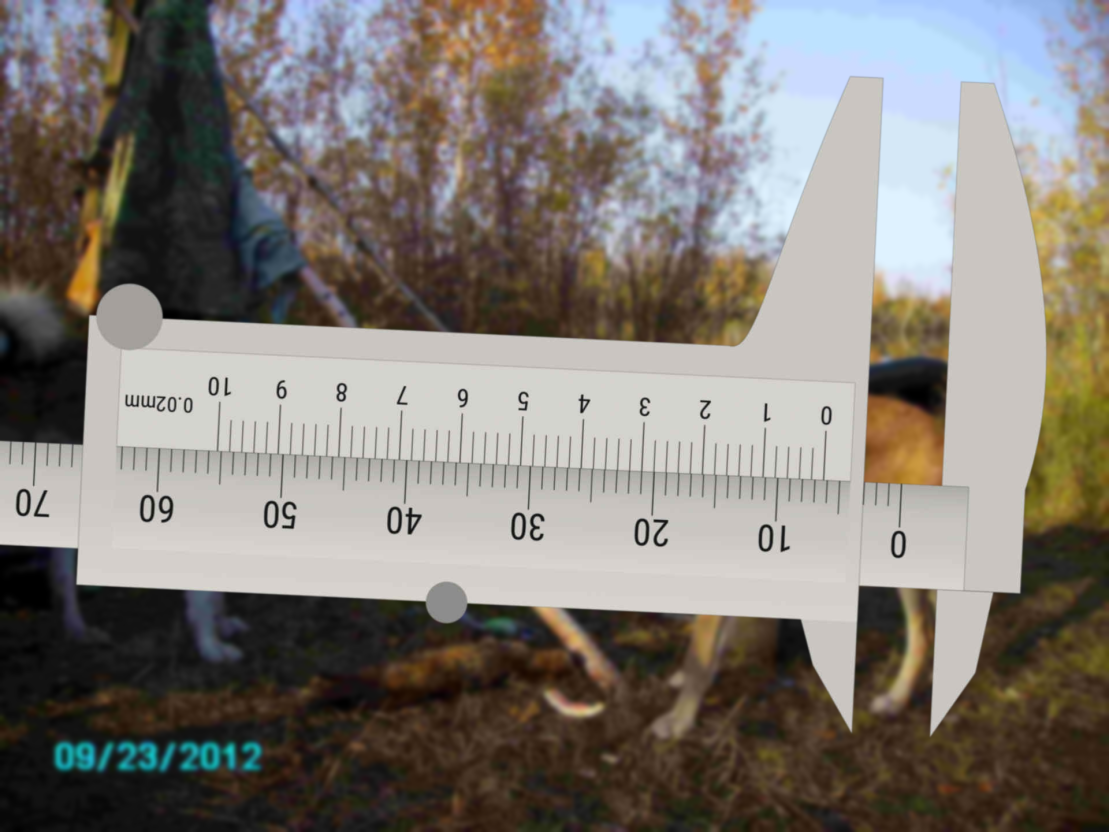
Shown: 6.3; mm
